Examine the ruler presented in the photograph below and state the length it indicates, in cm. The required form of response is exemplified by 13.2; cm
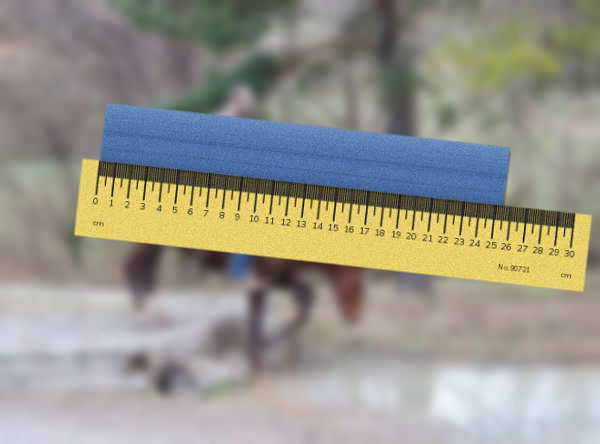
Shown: 25.5; cm
